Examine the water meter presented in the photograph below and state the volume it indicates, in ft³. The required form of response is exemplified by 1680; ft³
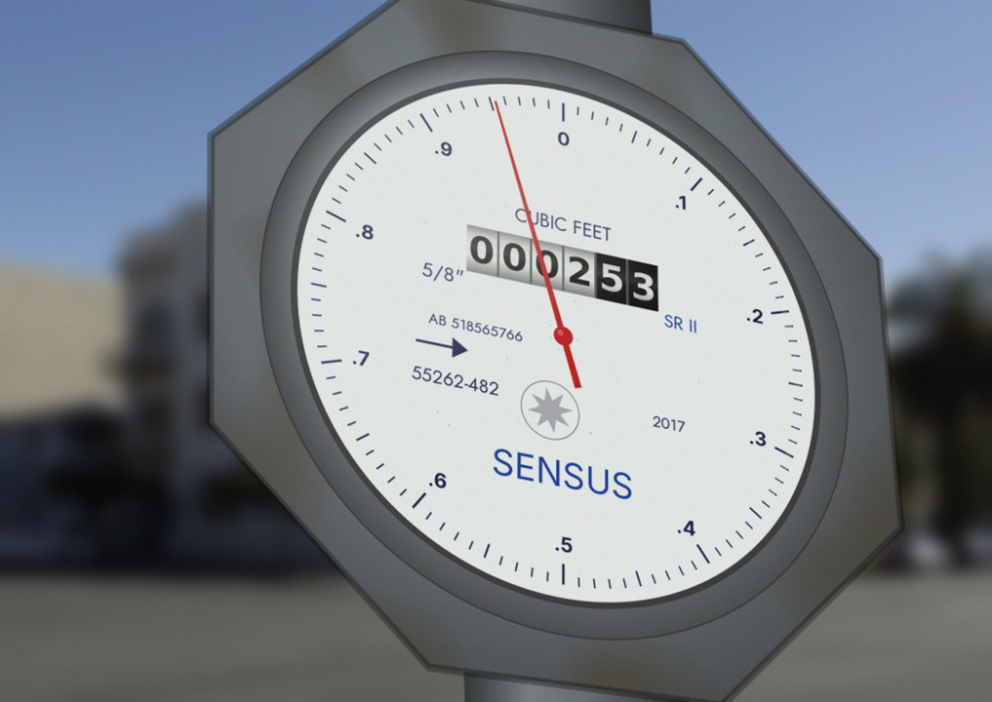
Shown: 252.95; ft³
